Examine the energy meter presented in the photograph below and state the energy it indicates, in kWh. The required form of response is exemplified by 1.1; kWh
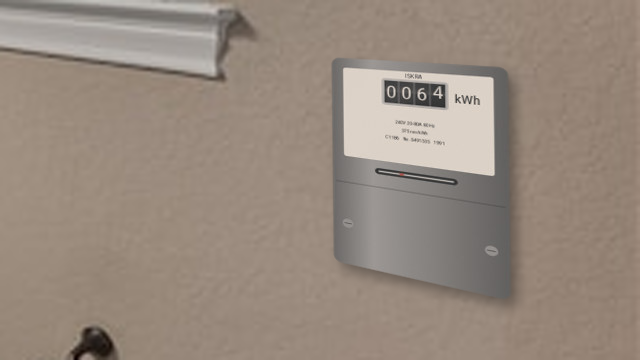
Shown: 64; kWh
